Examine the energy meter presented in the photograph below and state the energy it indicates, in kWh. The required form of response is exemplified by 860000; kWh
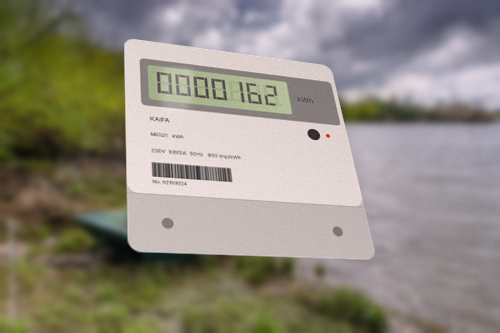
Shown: 162; kWh
